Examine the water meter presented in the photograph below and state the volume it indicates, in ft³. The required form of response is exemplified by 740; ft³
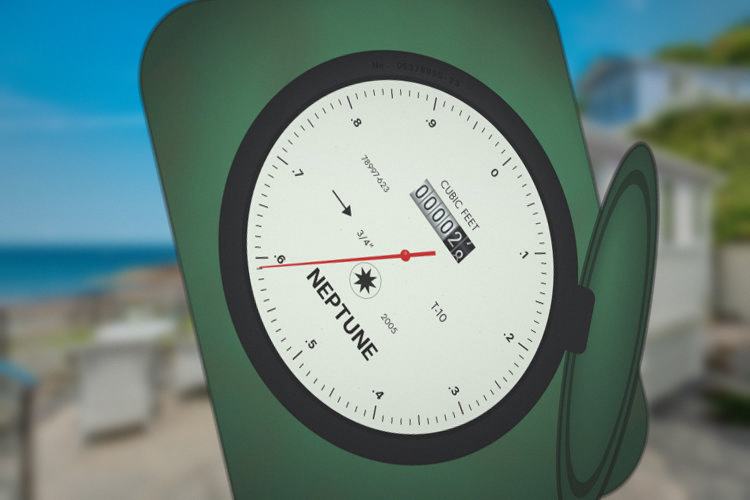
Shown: 27.59; ft³
